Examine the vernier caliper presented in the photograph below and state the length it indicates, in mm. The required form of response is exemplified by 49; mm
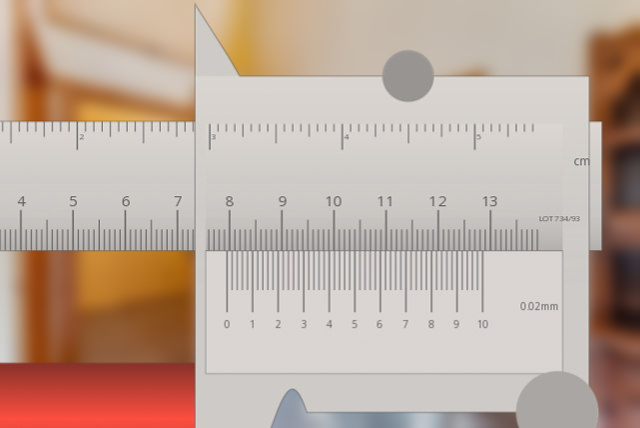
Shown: 79.5; mm
